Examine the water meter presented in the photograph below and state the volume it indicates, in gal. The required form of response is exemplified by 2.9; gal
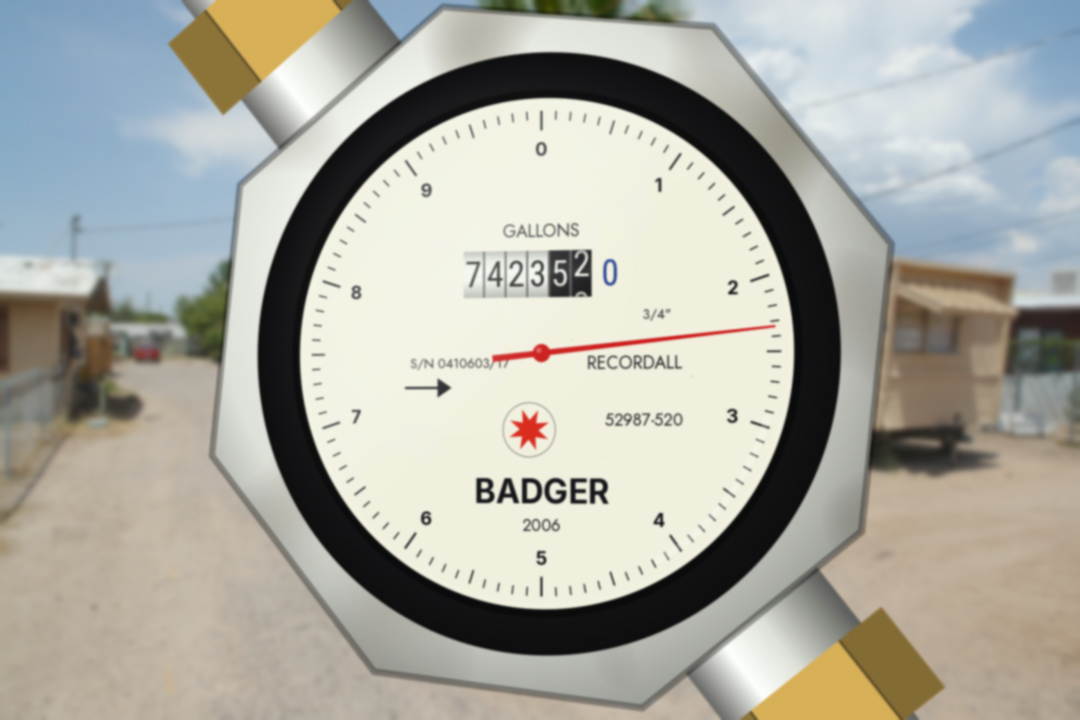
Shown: 7423522.3; gal
